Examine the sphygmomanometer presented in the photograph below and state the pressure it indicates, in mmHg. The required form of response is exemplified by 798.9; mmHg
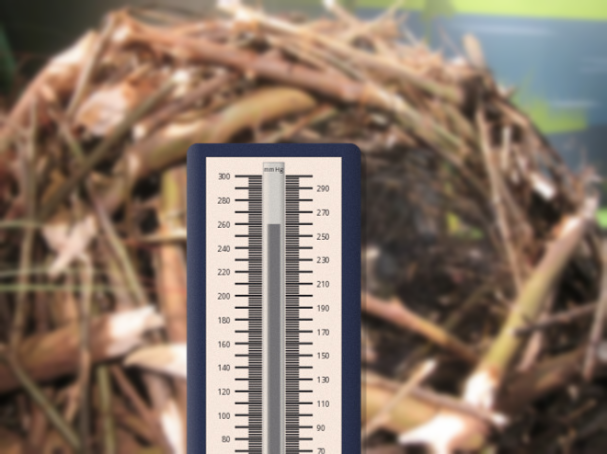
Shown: 260; mmHg
